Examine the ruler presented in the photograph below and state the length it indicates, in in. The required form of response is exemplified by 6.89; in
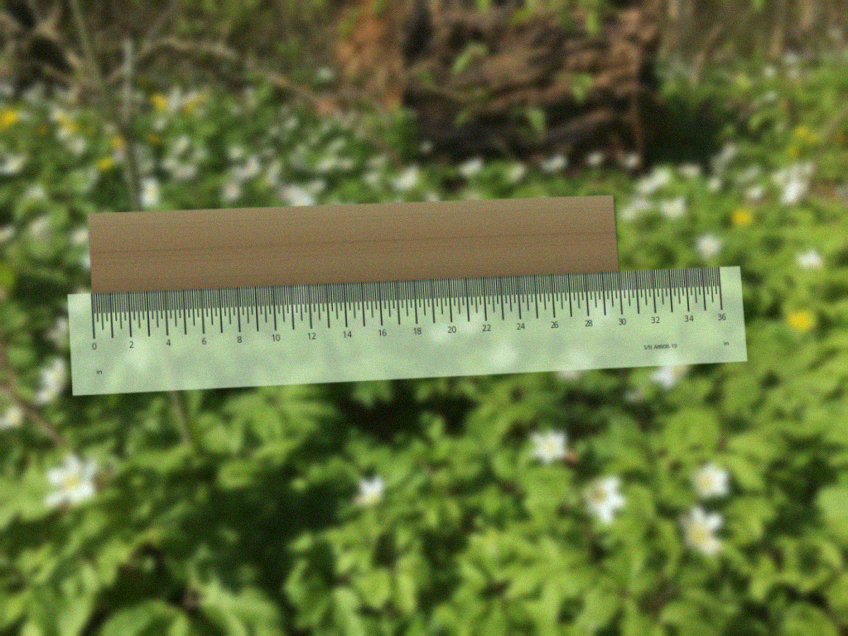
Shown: 30; in
